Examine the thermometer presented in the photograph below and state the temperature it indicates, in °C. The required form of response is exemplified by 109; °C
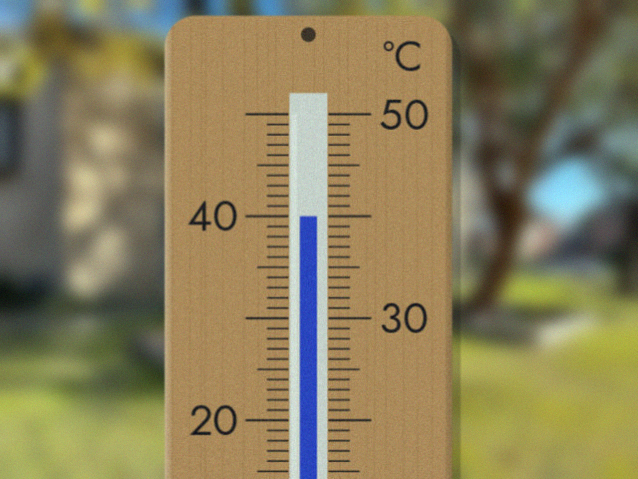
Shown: 40; °C
